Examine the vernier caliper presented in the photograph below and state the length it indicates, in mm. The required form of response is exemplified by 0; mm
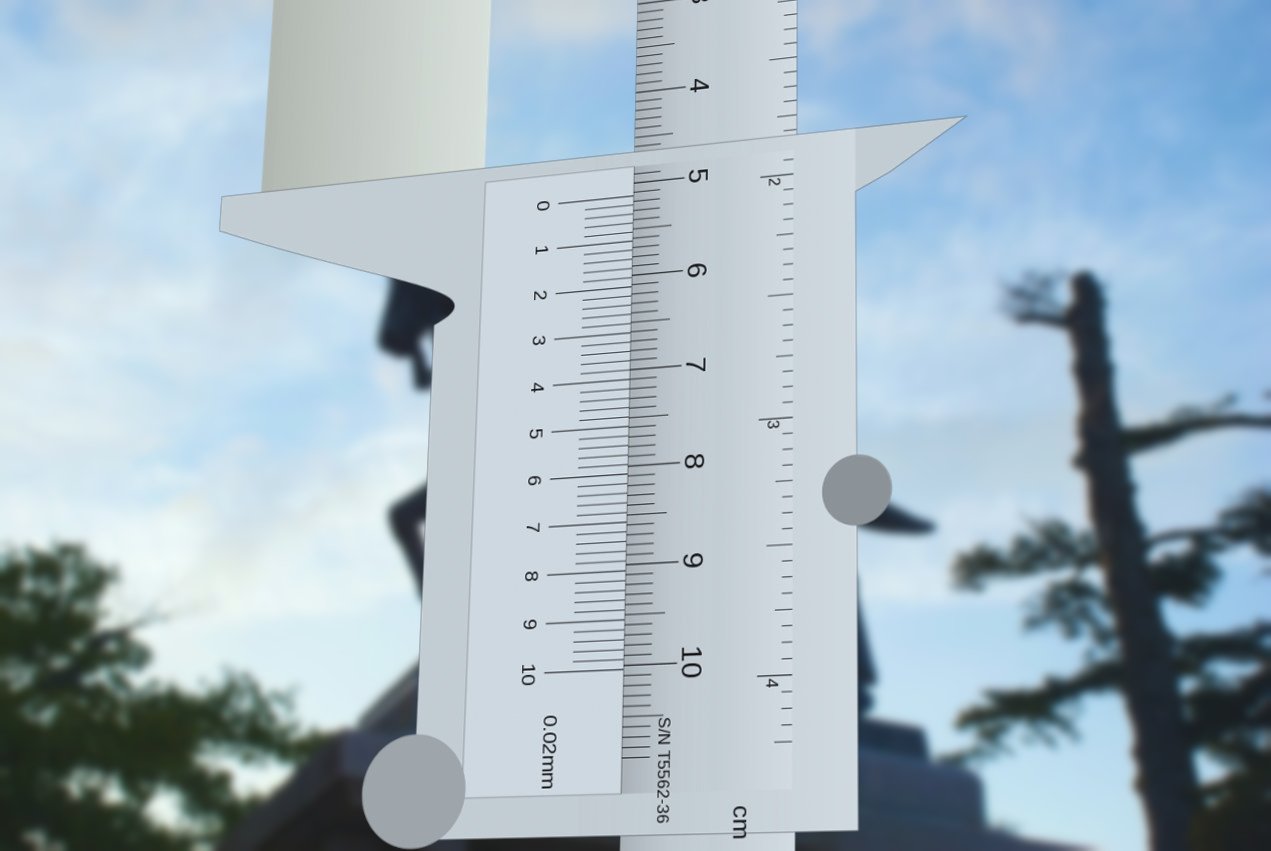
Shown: 51.4; mm
